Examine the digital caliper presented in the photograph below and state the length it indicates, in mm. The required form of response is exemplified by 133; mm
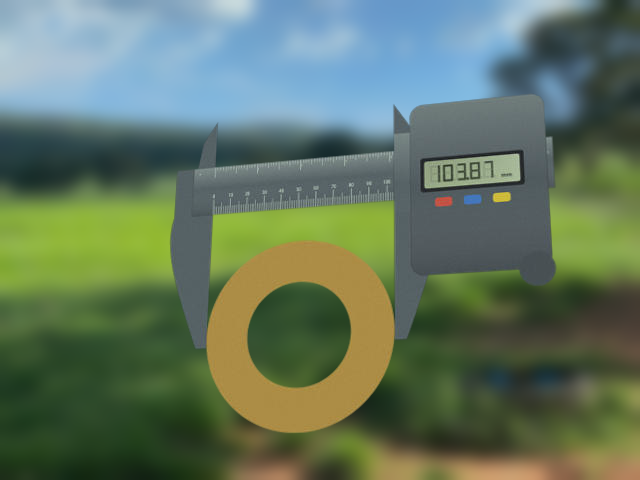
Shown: 103.87; mm
